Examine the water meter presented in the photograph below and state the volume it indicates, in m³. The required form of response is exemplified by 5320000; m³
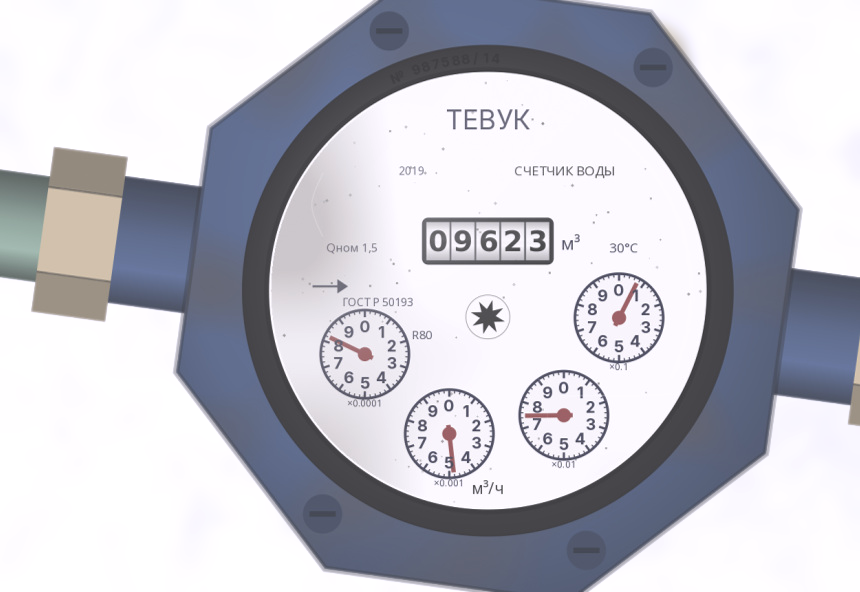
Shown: 9623.0748; m³
